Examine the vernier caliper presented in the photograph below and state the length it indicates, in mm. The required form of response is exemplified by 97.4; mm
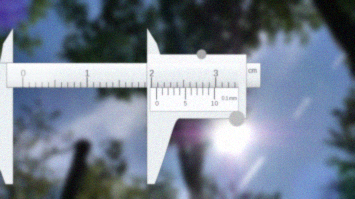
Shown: 20.8; mm
